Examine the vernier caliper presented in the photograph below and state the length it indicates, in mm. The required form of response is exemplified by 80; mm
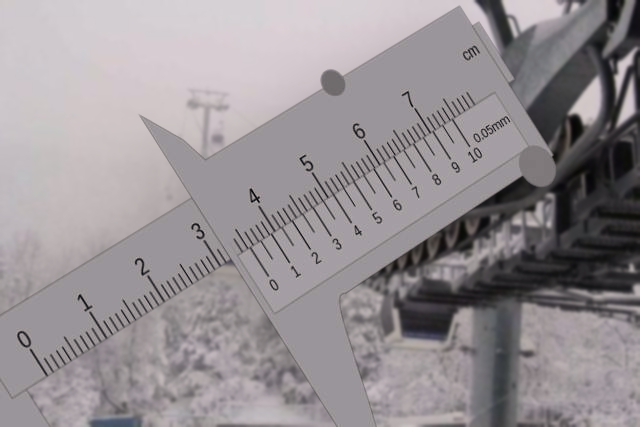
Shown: 35.4; mm
